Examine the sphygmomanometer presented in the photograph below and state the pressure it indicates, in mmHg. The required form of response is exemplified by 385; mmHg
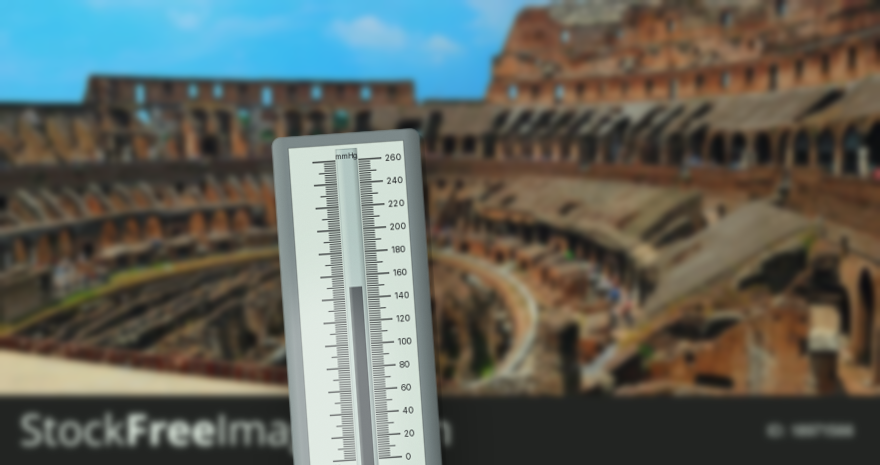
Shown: 150; mmHg
